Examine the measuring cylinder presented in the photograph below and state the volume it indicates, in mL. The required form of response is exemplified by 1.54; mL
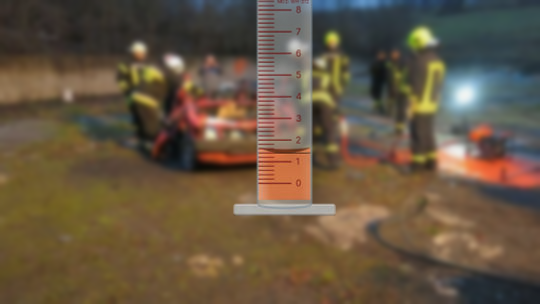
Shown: 1.4; mL
